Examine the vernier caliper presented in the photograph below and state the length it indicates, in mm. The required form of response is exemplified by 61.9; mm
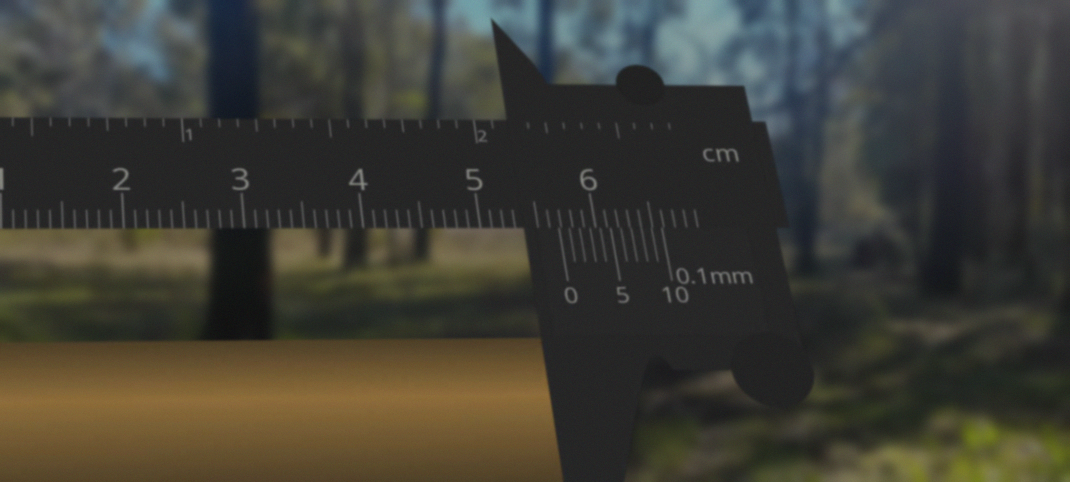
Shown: 56.8; mm
